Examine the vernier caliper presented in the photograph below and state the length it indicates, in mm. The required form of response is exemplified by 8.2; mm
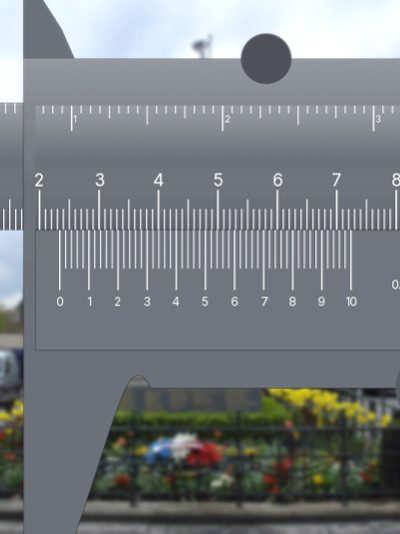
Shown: 23.4; mm
